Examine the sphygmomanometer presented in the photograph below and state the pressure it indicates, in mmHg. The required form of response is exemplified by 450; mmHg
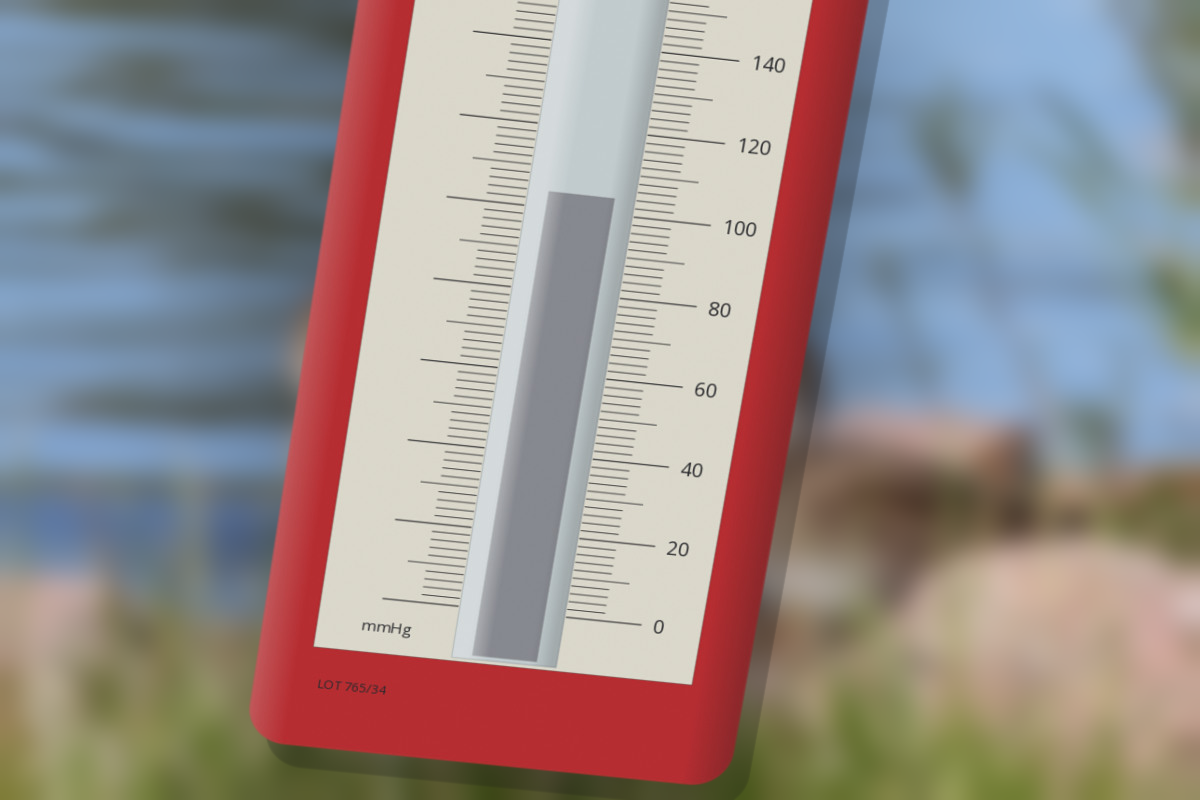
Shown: 104; mmHg
